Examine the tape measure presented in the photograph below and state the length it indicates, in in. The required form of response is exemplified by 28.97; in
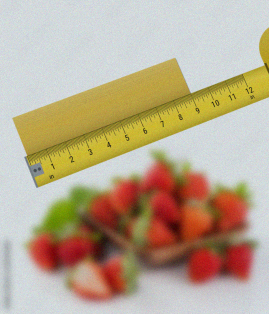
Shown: 9; in
